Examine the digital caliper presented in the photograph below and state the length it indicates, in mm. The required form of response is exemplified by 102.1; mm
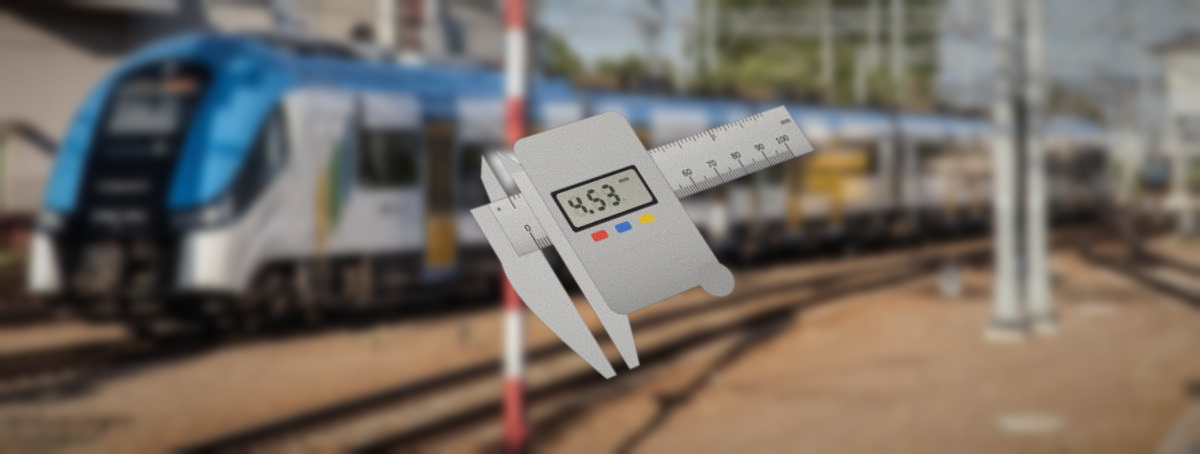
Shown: 4.53; mm
